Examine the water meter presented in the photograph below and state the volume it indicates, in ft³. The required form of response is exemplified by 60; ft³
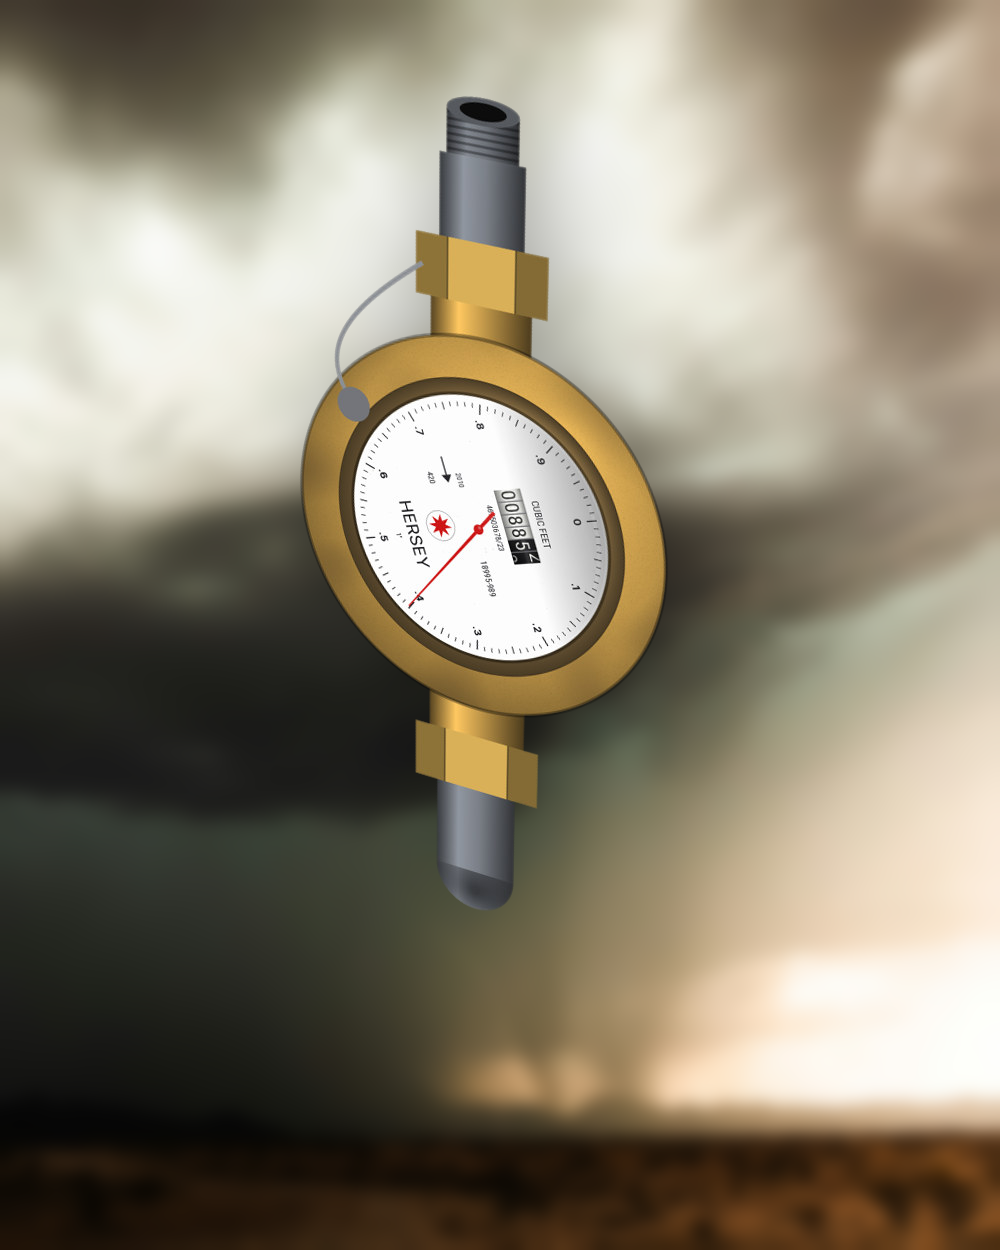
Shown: 8852.40; ft³
